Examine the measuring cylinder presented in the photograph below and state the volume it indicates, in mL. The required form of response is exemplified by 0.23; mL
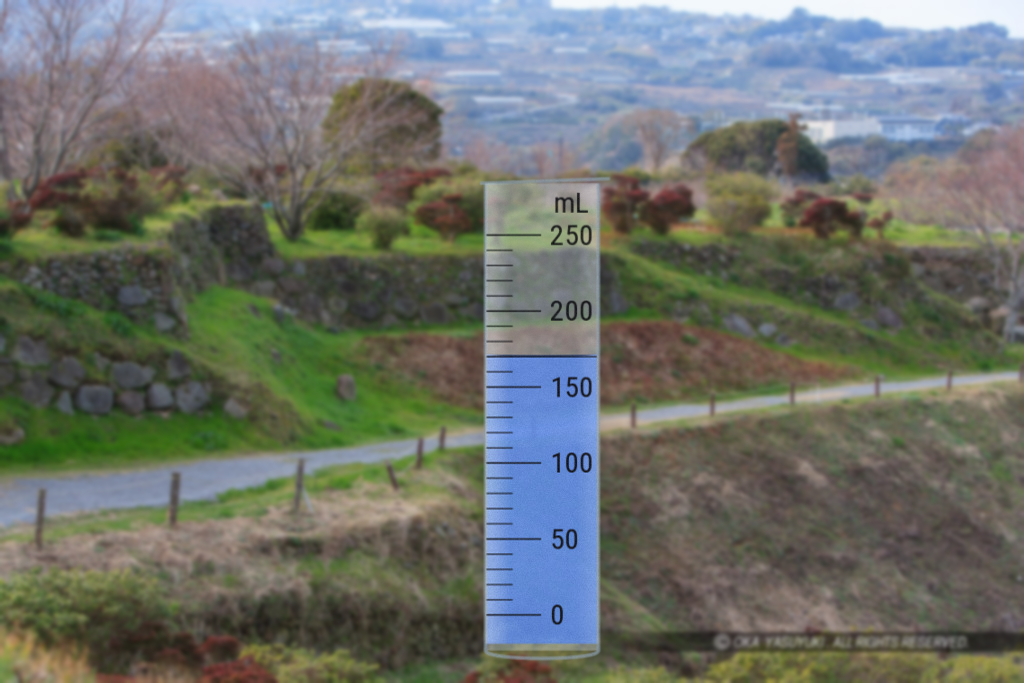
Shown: 170; mL
